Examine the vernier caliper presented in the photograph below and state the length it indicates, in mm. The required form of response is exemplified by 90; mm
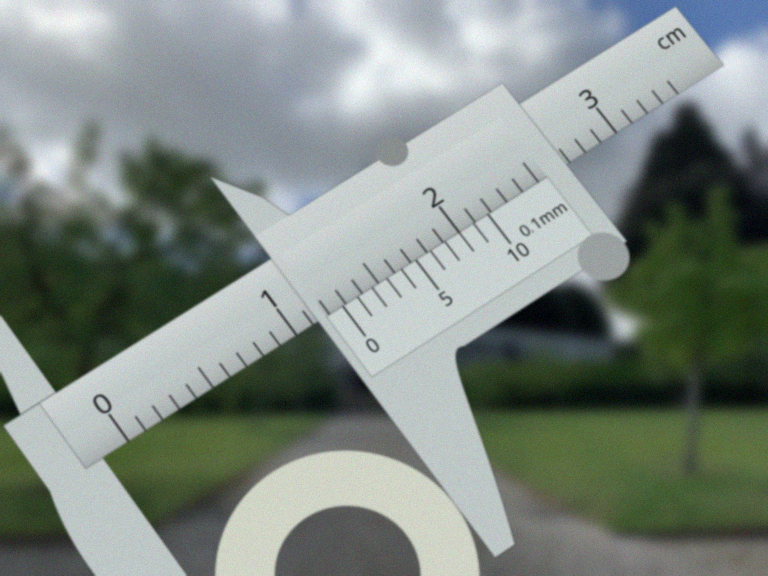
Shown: 12.8; mm
